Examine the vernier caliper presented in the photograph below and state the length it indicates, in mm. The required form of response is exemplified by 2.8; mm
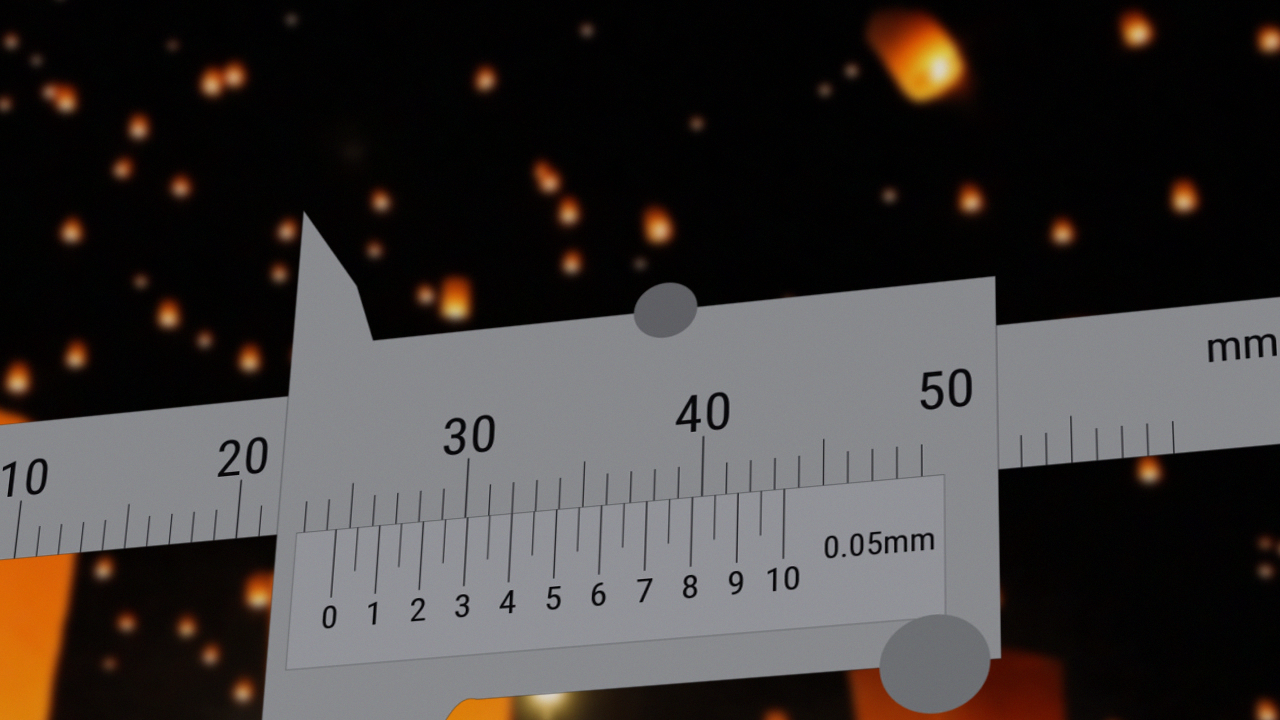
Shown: 24.4; mm
